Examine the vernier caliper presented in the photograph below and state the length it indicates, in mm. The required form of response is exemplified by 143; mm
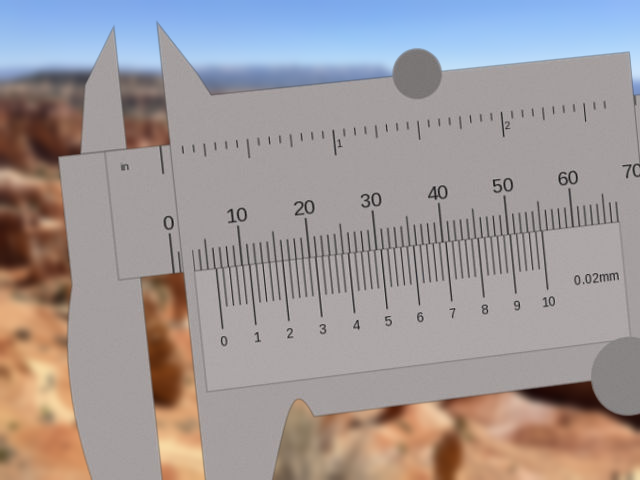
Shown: 6.2; mm
